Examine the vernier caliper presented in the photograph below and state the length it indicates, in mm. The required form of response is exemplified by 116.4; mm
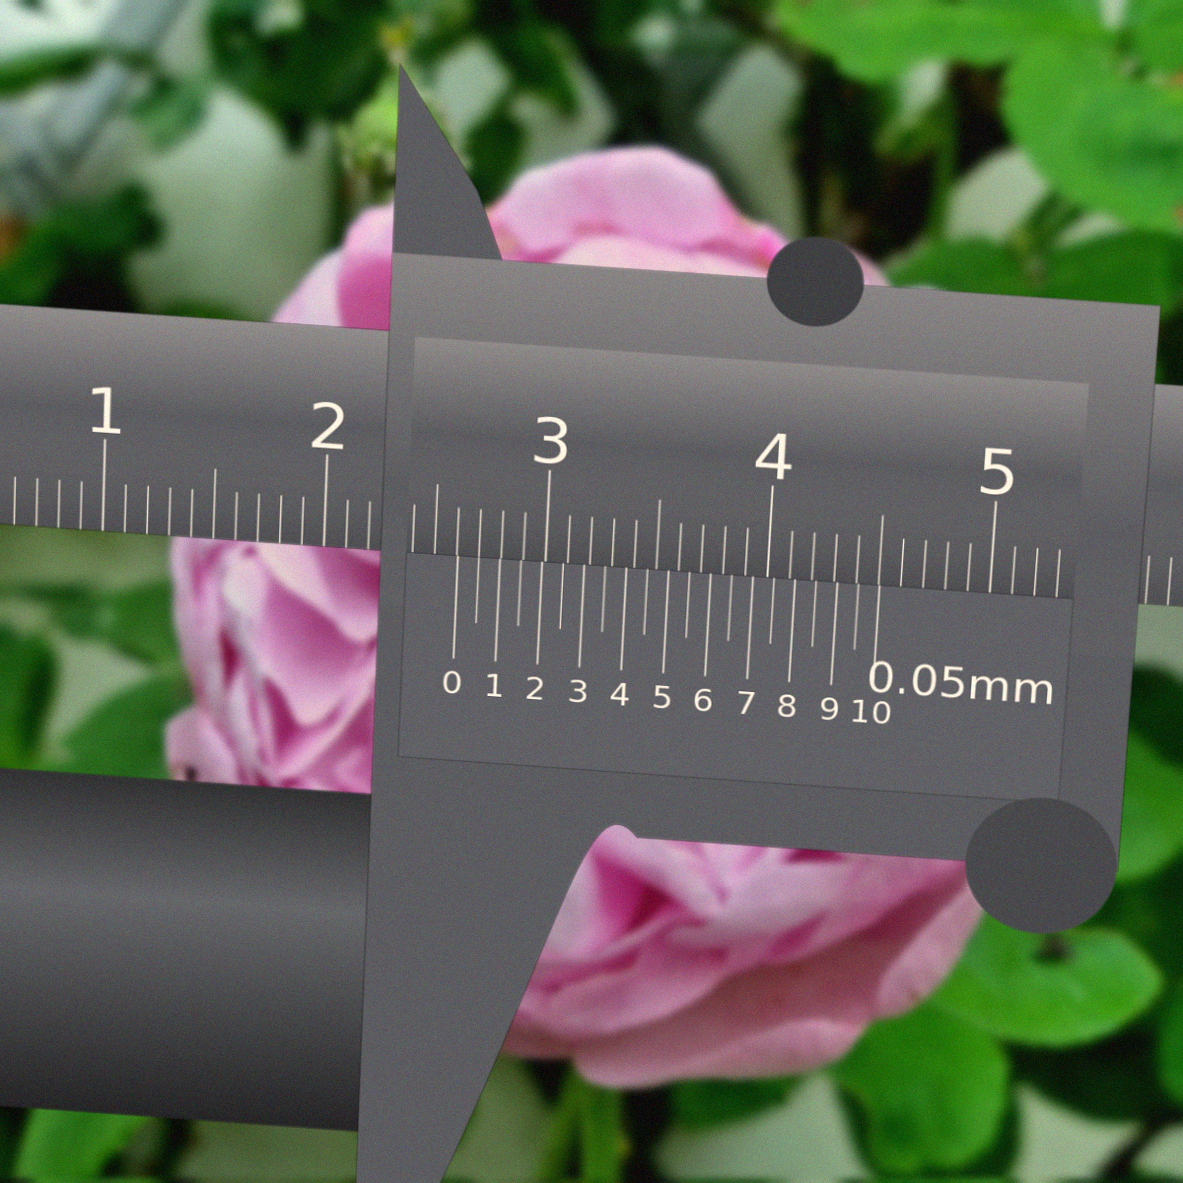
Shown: 26.05; mm
